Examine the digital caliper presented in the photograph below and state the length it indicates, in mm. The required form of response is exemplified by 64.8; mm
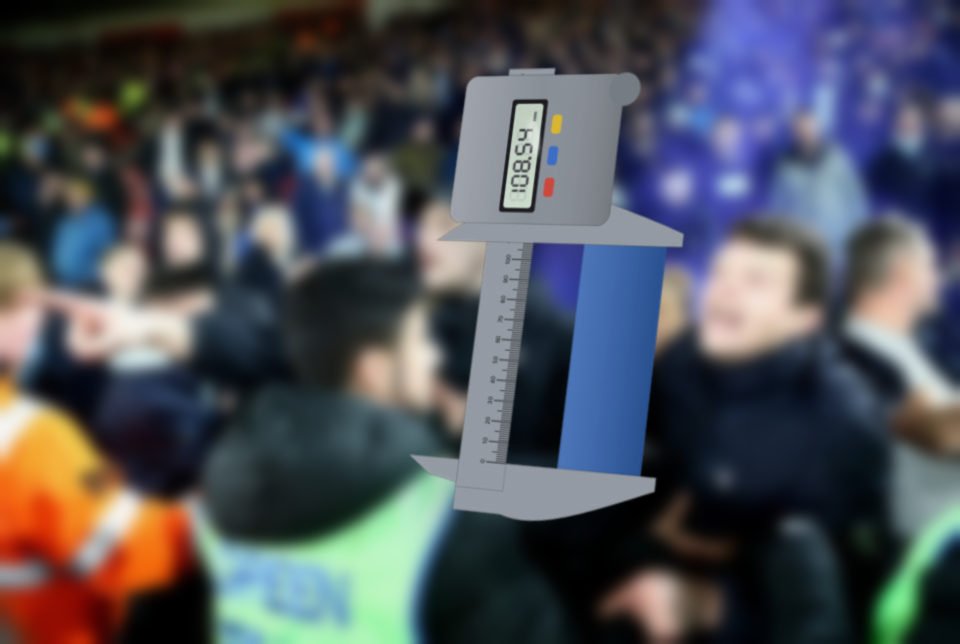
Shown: 108.54; mm
